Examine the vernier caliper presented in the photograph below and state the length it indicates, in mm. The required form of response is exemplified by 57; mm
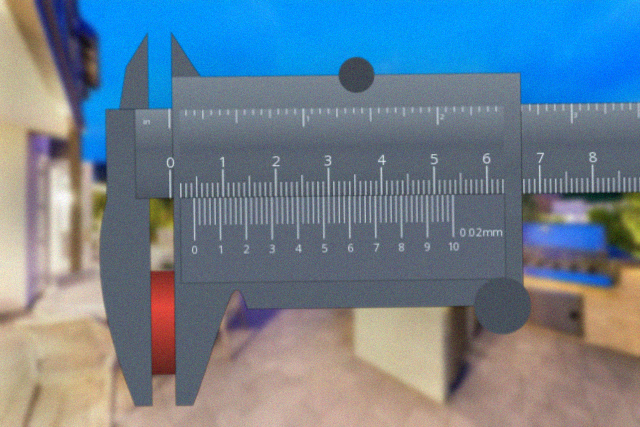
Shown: 4.5; mm
